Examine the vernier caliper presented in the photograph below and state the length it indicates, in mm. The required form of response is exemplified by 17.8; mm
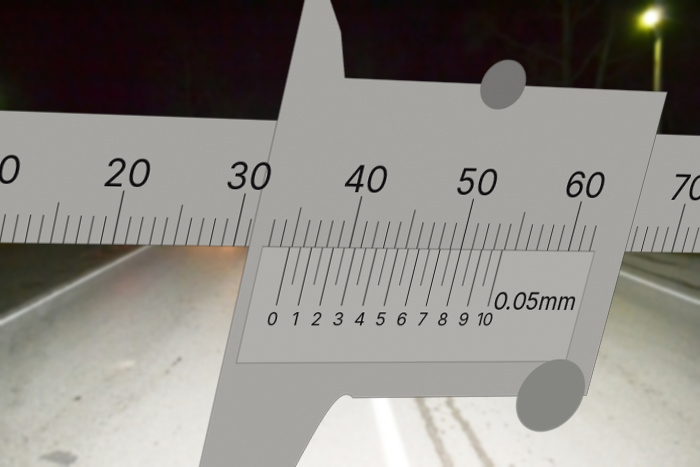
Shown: 34.8; mm
